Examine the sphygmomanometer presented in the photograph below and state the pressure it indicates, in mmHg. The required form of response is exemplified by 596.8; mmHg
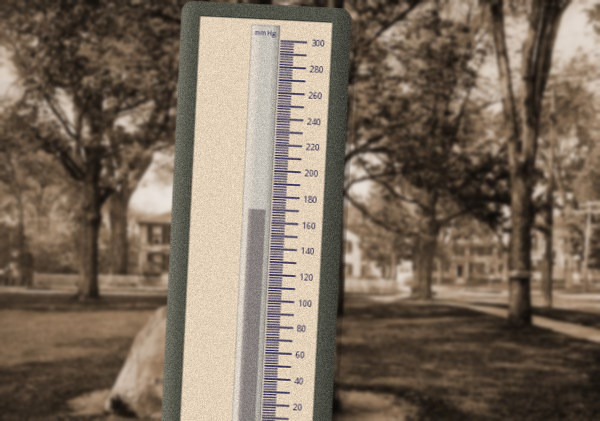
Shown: 170; mmHg
